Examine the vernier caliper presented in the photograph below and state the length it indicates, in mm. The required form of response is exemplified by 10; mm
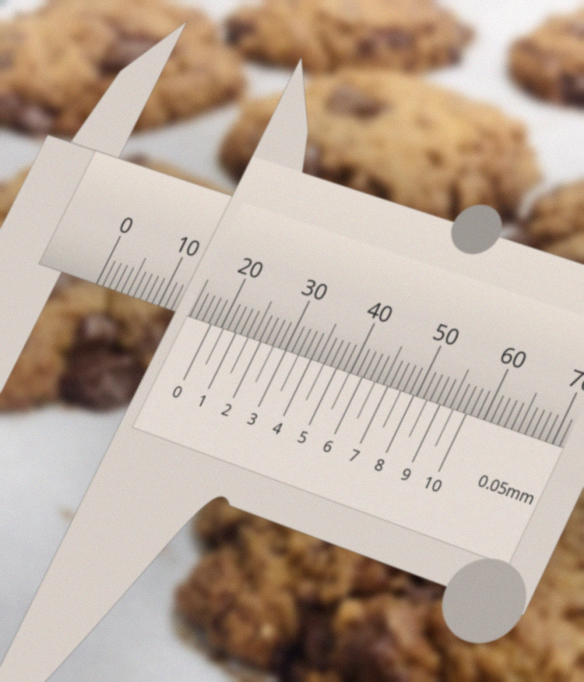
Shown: 18.4; mm
